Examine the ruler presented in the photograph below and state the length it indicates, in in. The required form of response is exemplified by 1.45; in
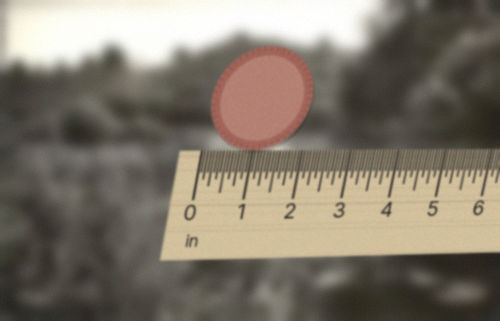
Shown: 2; in
